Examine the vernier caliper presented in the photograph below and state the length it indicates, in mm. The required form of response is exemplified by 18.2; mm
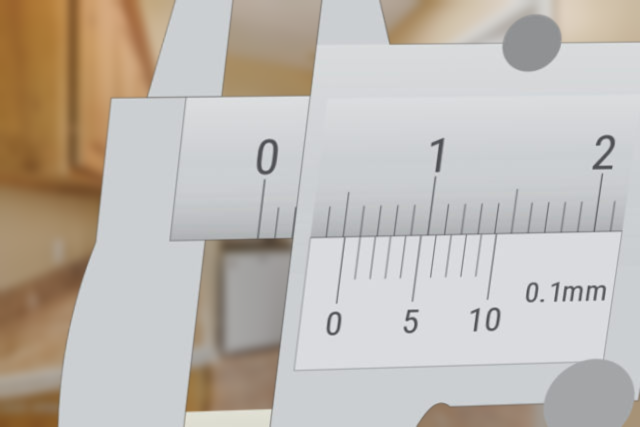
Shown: 5.1; mm
